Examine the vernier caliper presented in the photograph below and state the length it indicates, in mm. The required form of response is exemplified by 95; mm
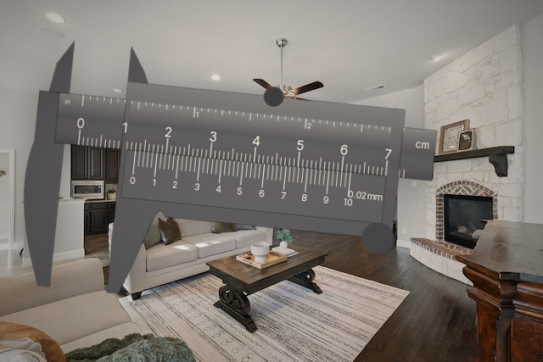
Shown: 13.0; mm
